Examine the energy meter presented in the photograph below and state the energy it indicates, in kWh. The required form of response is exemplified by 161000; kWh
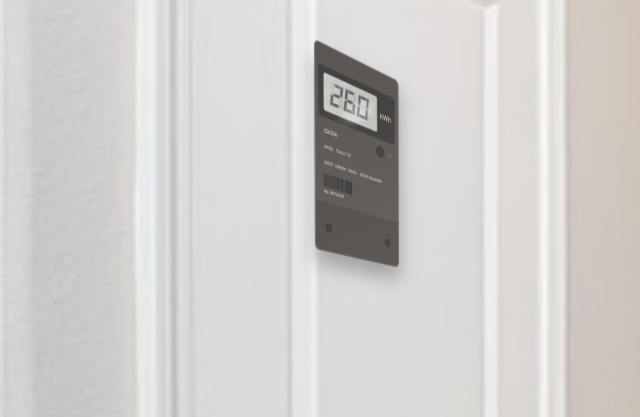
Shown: 260; kWh
